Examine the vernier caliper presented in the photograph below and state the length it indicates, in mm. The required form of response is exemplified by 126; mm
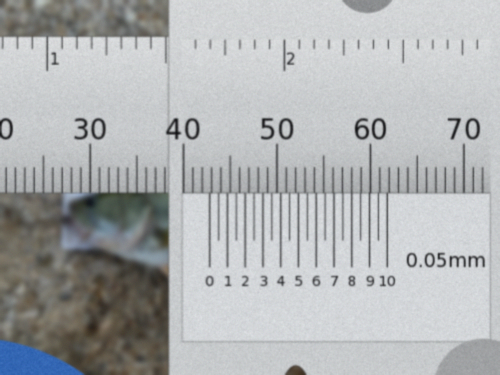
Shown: 42.8; mm
